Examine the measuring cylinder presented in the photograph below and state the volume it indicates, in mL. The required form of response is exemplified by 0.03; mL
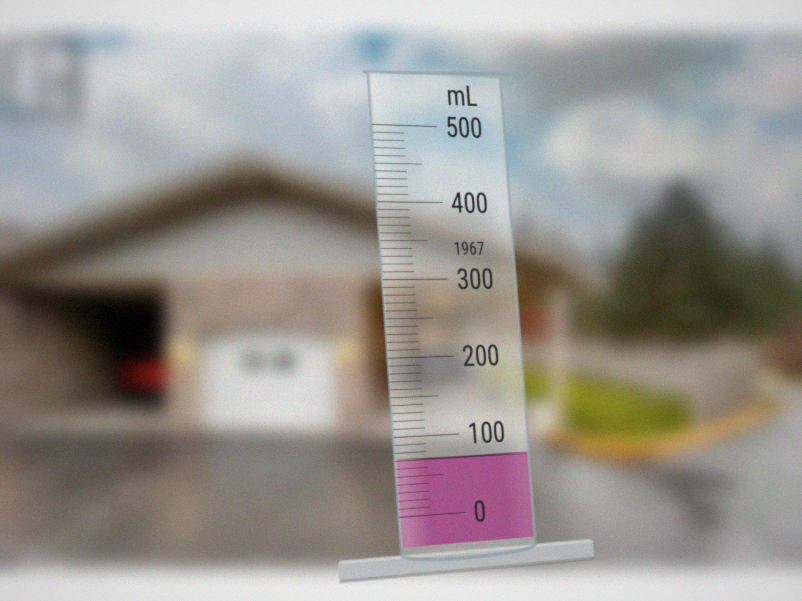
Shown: 70; mL
